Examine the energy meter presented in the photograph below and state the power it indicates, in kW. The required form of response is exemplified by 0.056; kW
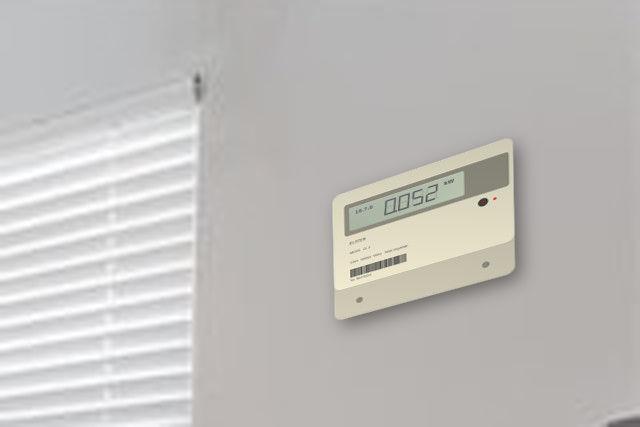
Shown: 0.052; kW
